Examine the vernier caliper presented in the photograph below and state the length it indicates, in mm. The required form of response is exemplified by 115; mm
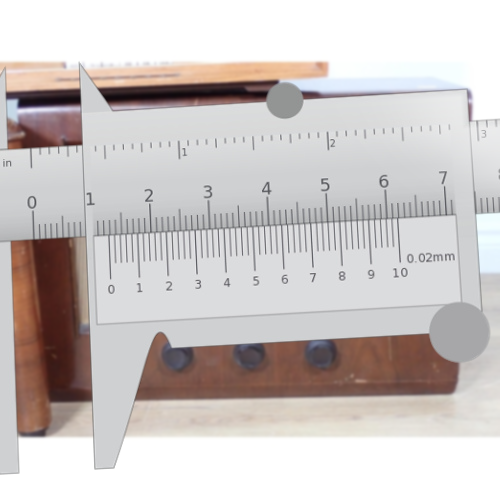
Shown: 12.8; mm
